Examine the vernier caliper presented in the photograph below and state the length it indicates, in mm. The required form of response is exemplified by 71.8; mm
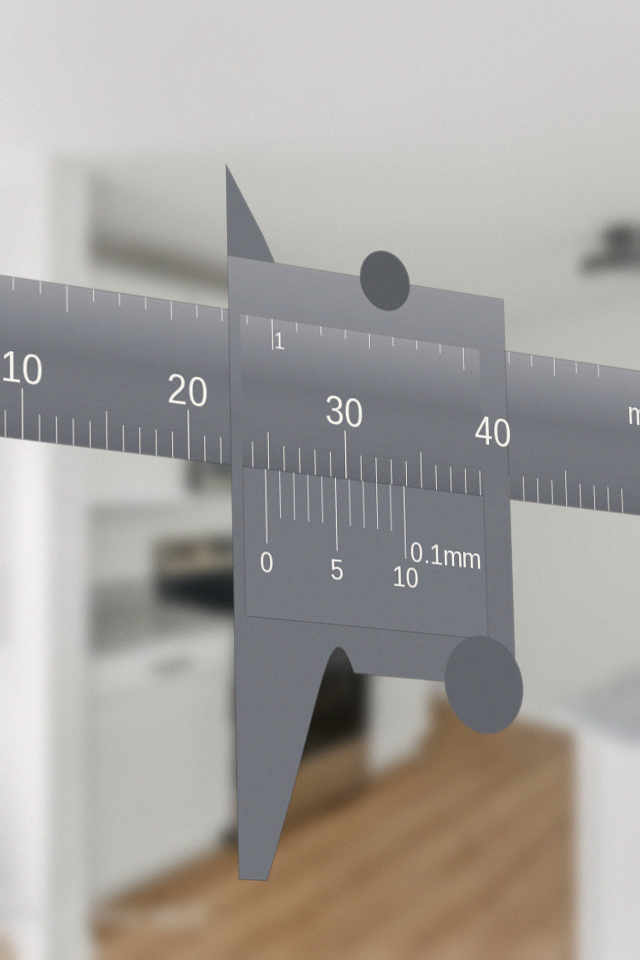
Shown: 24.8; mm
